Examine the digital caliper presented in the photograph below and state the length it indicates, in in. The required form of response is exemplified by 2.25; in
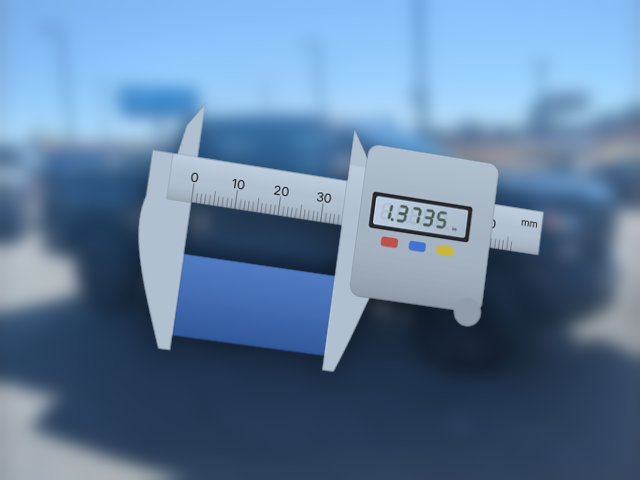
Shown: 1.3735; in
